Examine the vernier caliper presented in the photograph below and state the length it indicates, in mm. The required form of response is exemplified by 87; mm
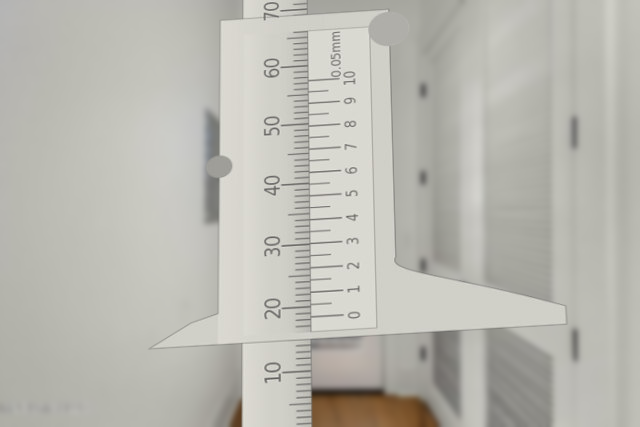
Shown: 18.4; mm
